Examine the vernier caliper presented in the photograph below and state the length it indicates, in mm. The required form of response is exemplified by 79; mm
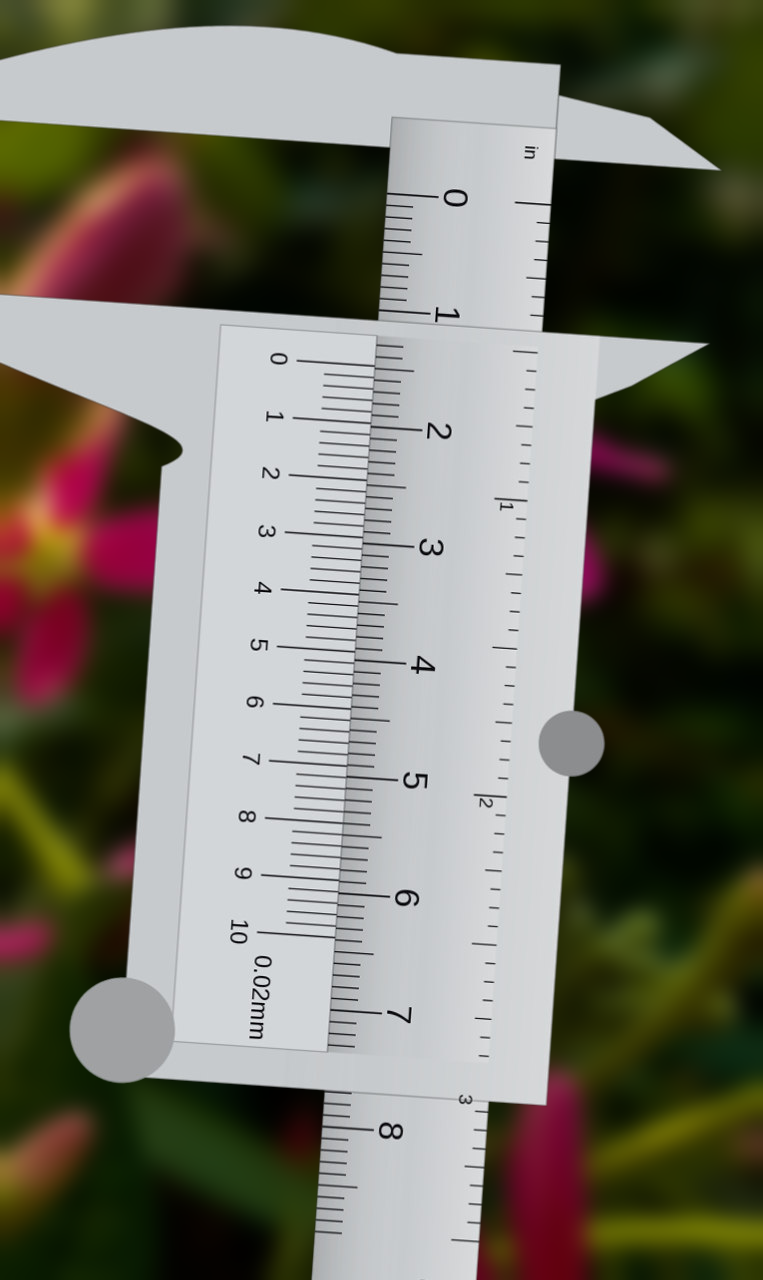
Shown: 14.8; mm
